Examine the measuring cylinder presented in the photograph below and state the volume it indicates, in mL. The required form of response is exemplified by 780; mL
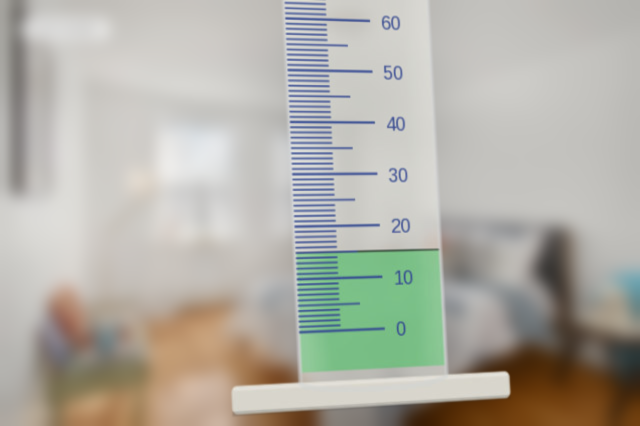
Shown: 15; mL
